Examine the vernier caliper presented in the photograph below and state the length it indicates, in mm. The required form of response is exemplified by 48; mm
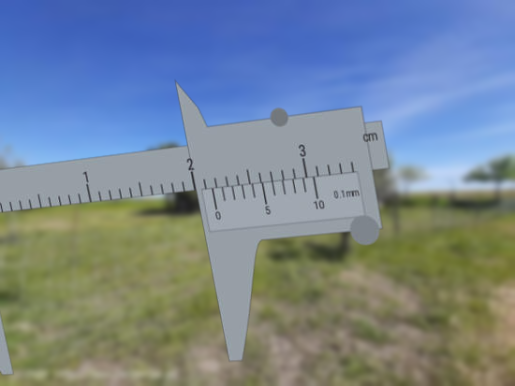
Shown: 21.6; mm
